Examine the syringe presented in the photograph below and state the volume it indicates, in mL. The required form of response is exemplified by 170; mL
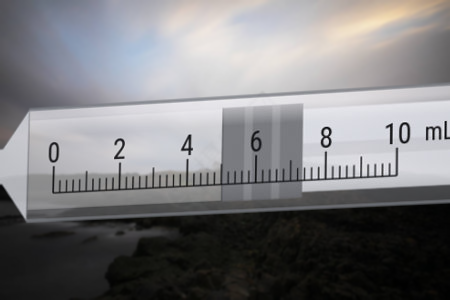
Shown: 5; mL
